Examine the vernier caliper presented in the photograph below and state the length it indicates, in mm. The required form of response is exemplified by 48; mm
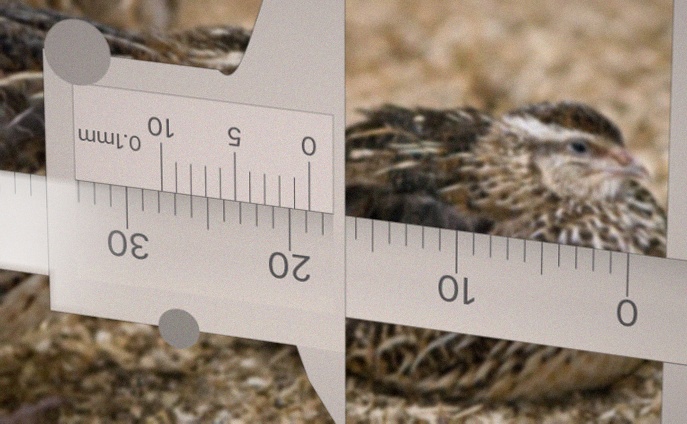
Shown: 18.8; mm
